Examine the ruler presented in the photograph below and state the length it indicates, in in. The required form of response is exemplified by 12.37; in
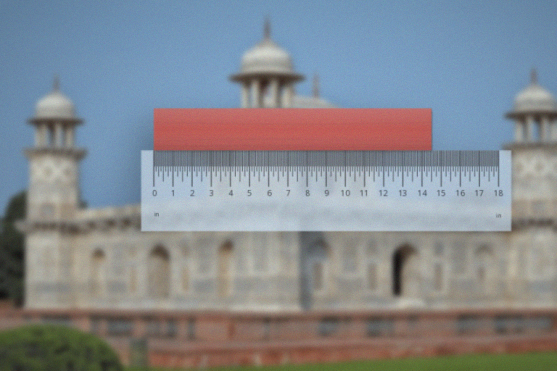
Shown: 14.5; in
